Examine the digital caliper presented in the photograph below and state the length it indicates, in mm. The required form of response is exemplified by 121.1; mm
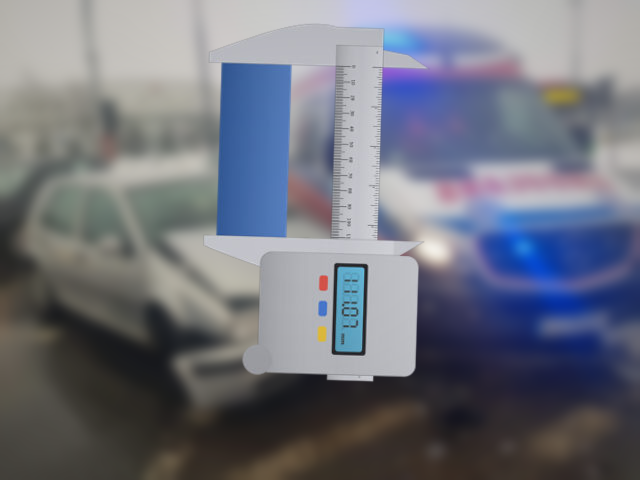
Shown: 111.07; mm
